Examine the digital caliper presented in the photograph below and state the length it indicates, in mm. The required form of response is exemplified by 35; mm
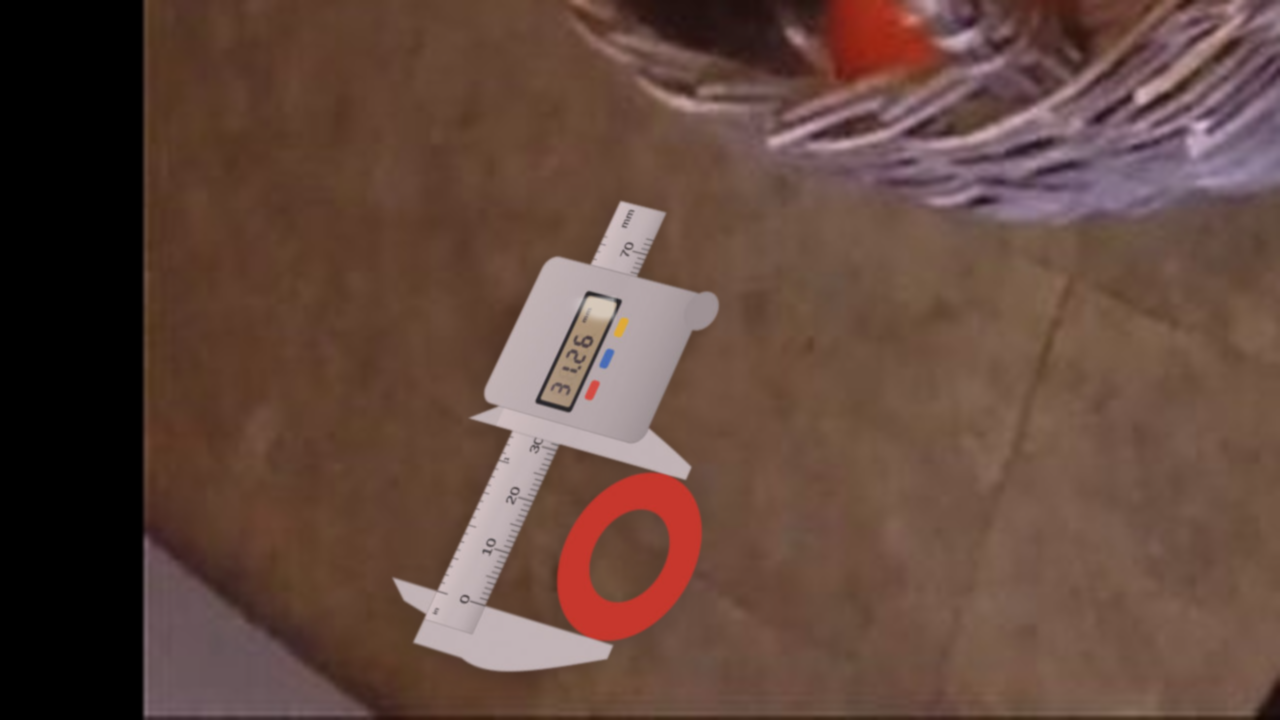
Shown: 31.26; mm
